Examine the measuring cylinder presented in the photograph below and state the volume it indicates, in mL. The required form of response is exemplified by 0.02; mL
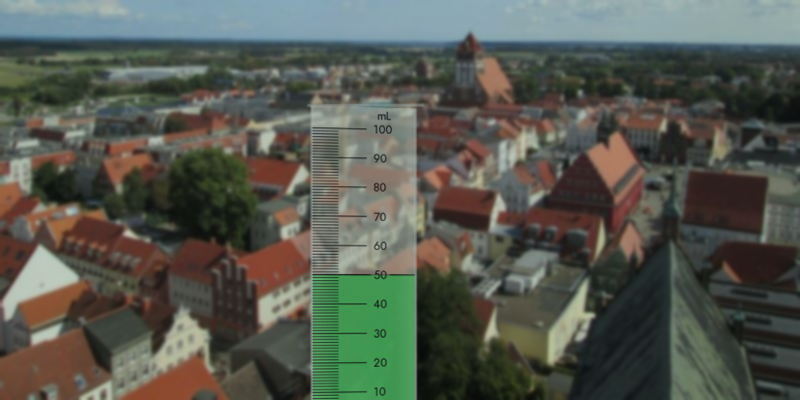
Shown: 50; mL
